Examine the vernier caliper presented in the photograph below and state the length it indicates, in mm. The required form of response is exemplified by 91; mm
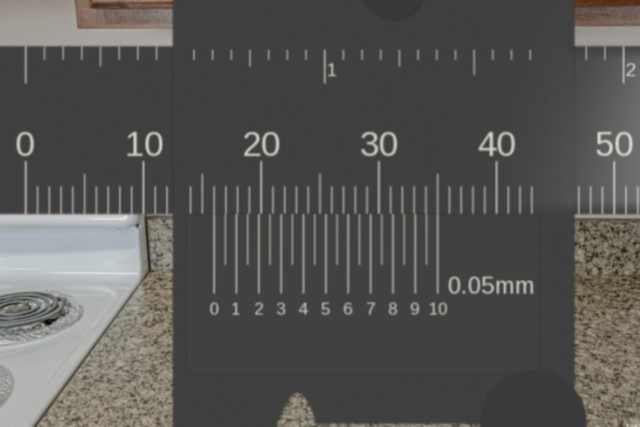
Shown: 16.0; mm
